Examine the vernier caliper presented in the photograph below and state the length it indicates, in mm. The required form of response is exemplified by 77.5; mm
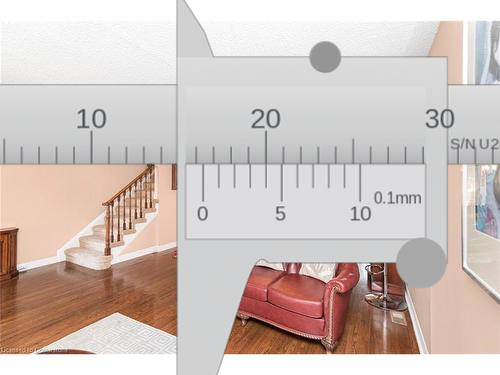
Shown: 16.4; mm
